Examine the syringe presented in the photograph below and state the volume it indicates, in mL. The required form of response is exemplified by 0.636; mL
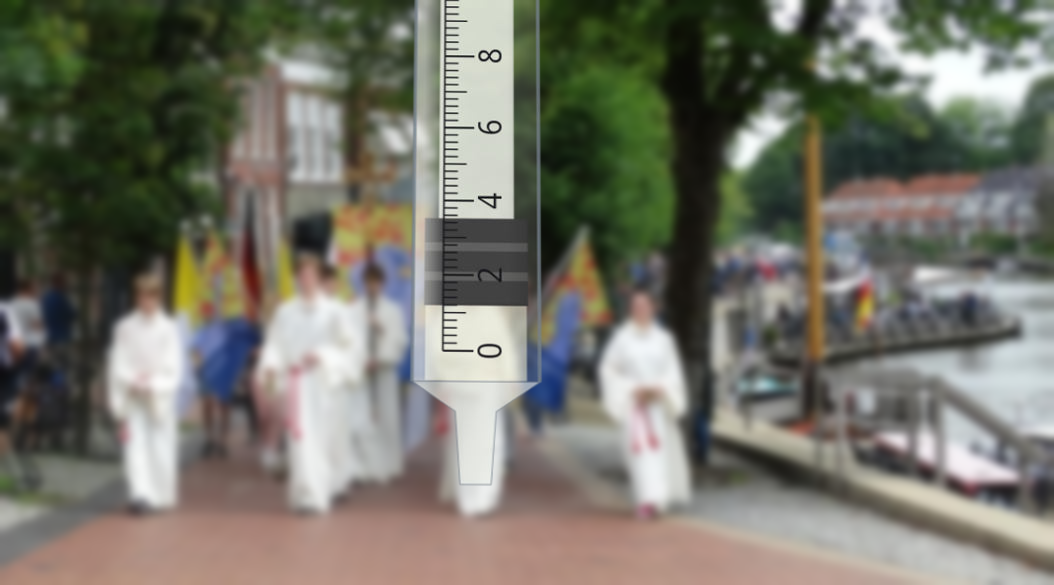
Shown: 1.2; mL
